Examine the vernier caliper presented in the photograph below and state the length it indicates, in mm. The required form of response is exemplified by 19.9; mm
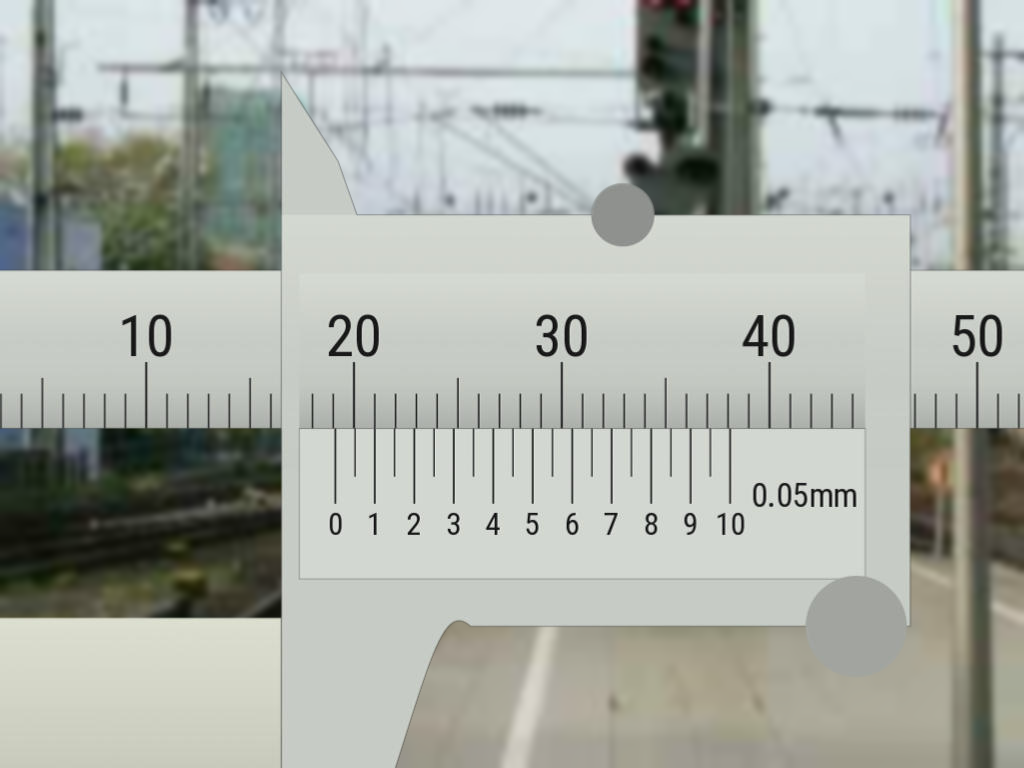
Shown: 19.1; mm
